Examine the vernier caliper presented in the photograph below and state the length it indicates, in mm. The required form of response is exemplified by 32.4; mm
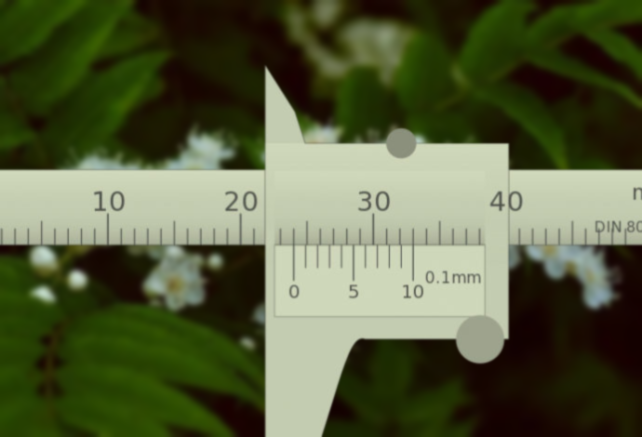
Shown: 24.0; mm
